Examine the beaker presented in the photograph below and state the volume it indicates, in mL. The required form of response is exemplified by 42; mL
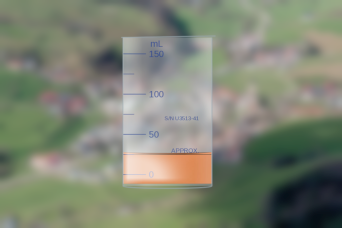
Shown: 25; mL
